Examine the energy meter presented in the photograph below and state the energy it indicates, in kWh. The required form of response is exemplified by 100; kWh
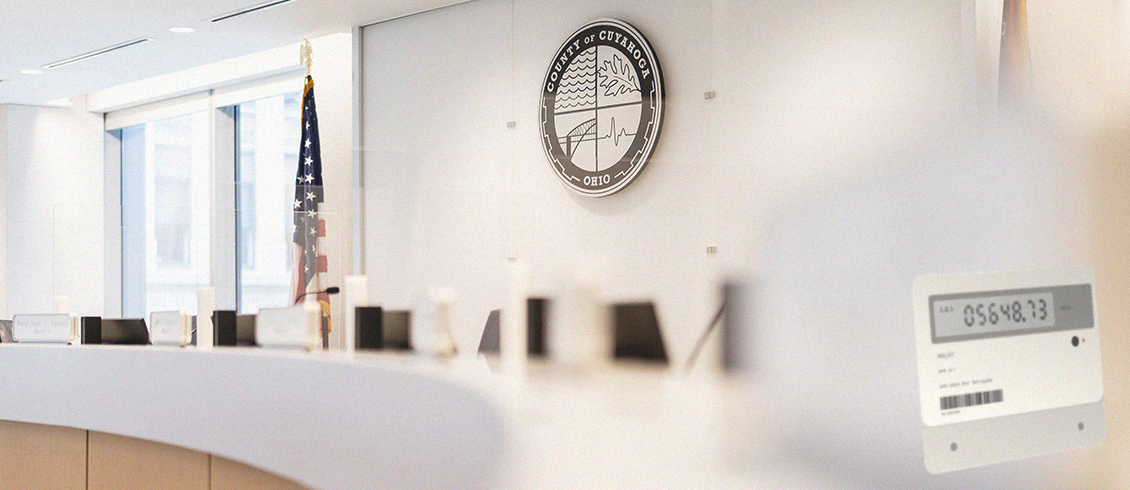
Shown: 5648.73; kWh
